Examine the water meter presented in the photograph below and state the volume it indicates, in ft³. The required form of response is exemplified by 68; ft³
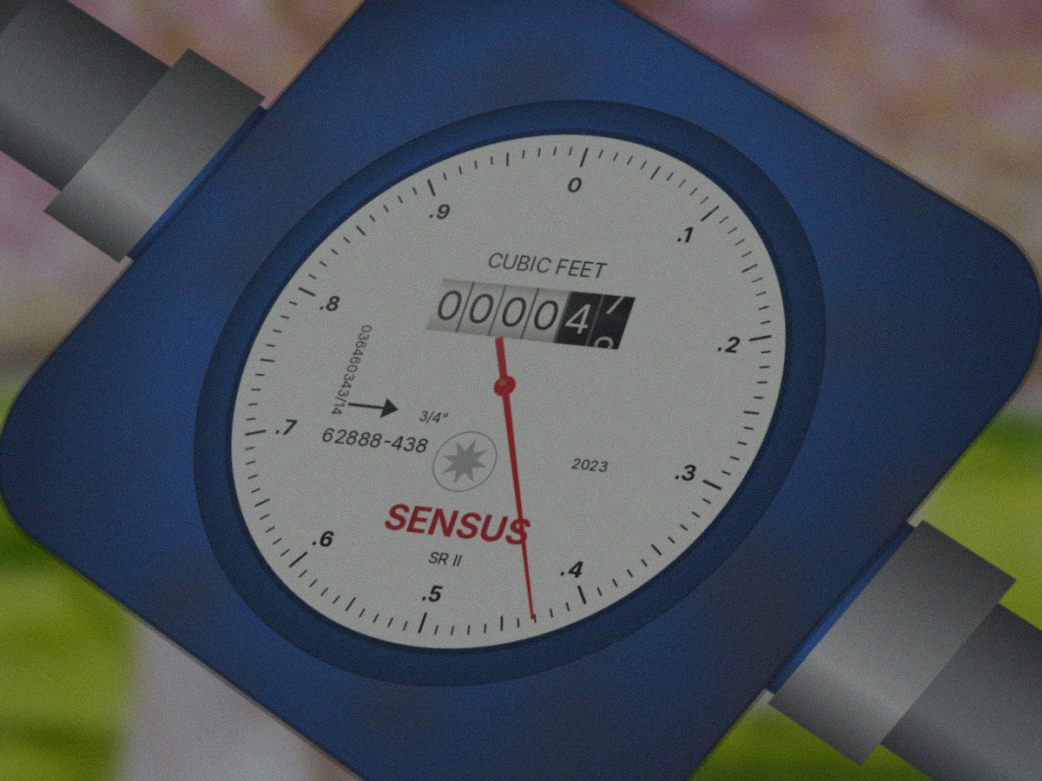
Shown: 47.43; ft³
